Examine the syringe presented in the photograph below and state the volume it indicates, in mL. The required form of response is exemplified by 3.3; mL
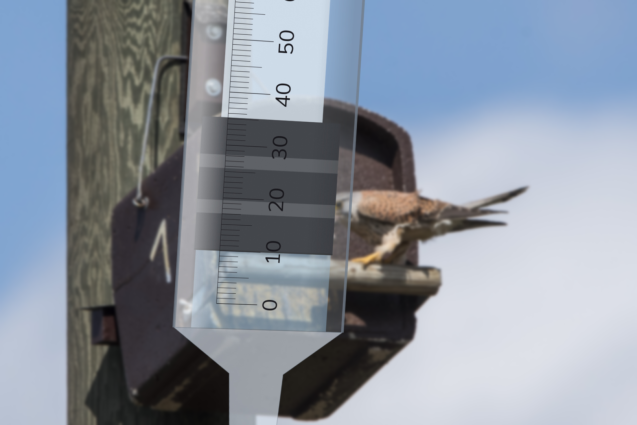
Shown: 10; mL
